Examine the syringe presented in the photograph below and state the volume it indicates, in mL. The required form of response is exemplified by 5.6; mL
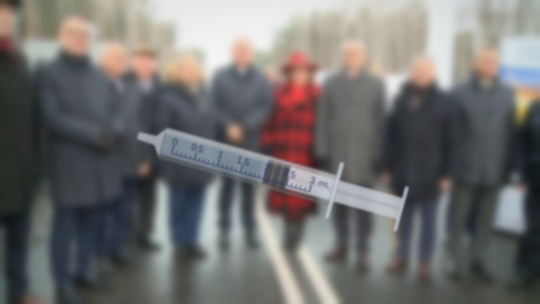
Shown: 2; mL
